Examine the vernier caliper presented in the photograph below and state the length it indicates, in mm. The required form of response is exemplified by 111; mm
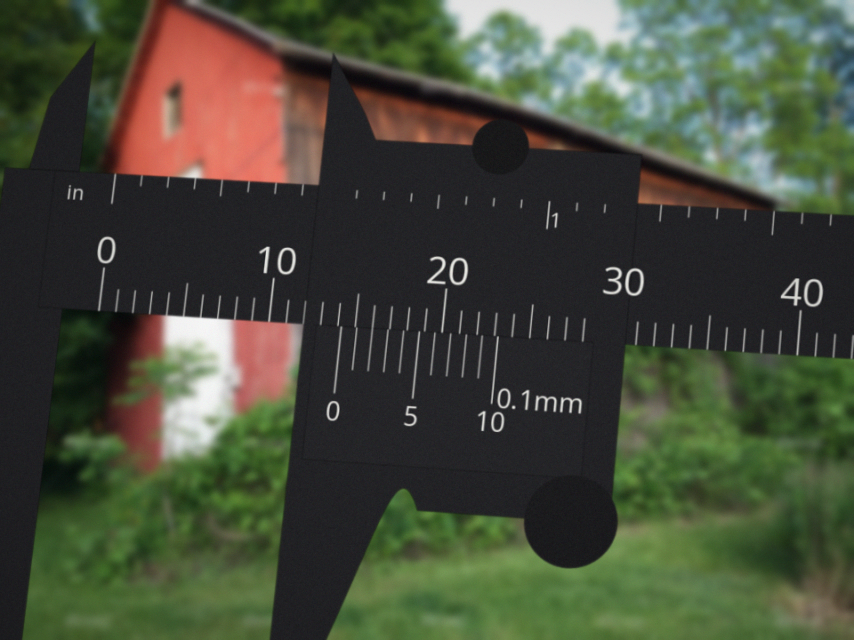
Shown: 14.2; mm
